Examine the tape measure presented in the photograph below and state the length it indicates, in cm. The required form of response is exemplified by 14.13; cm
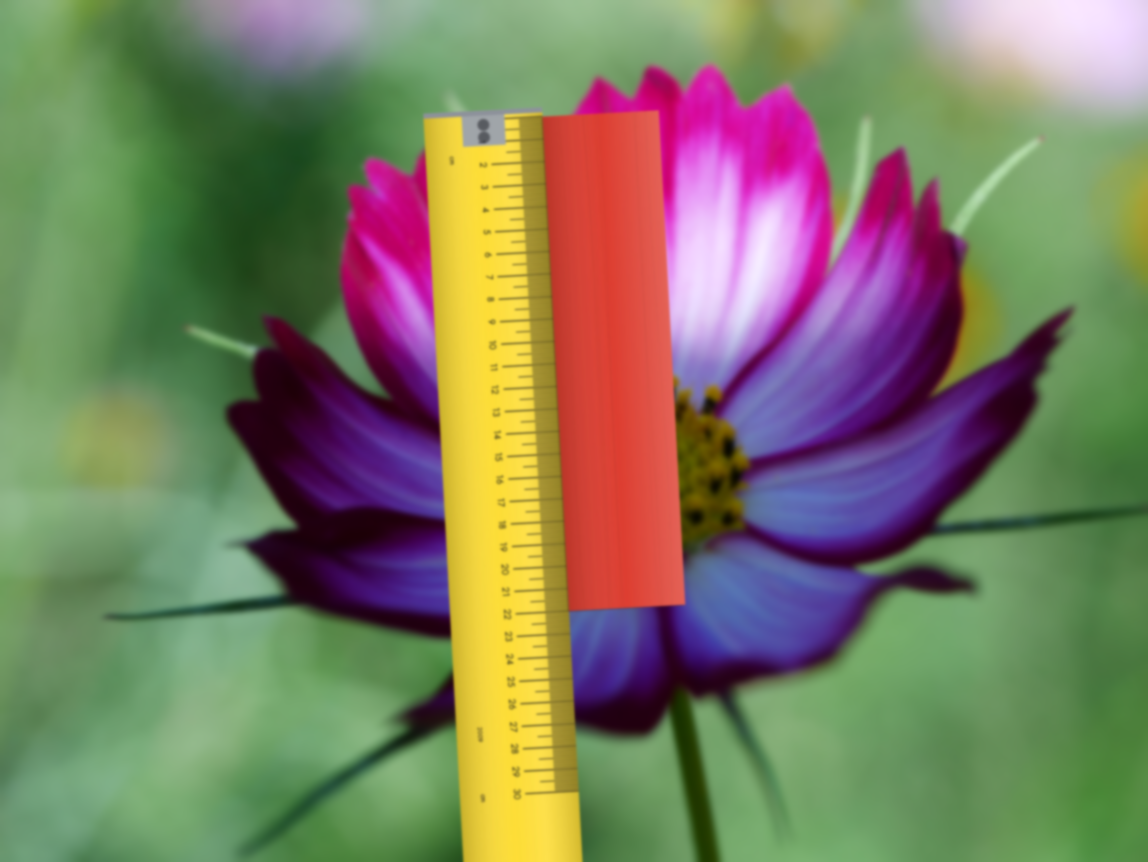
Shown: 22; cm
